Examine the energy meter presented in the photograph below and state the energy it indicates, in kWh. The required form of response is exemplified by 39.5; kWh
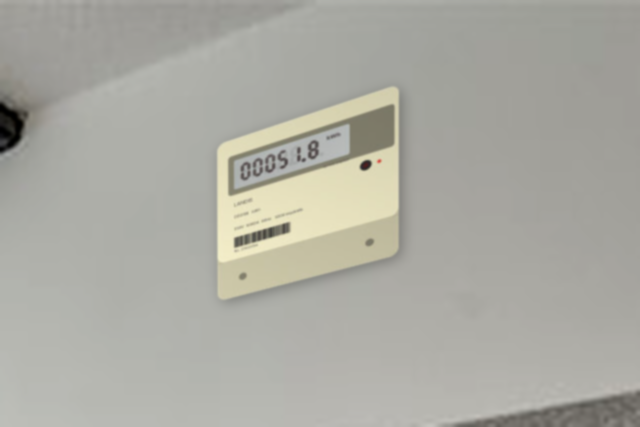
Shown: 51.8; kWh
